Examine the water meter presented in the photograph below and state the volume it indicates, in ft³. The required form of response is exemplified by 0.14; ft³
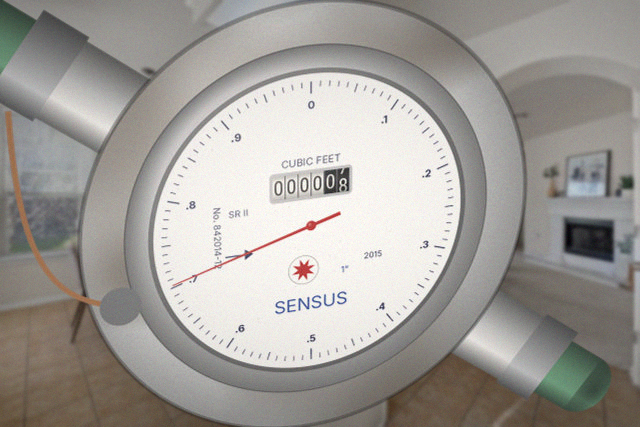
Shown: 7.70; ft³
